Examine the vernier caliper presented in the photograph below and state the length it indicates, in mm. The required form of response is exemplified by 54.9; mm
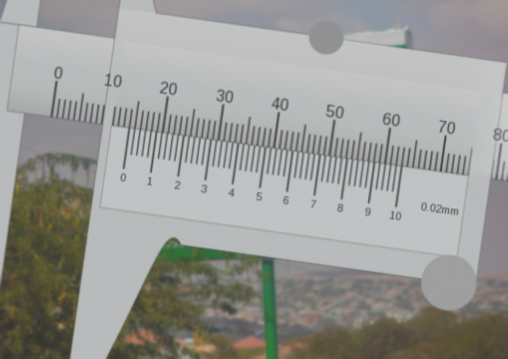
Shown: 14.0; mm
